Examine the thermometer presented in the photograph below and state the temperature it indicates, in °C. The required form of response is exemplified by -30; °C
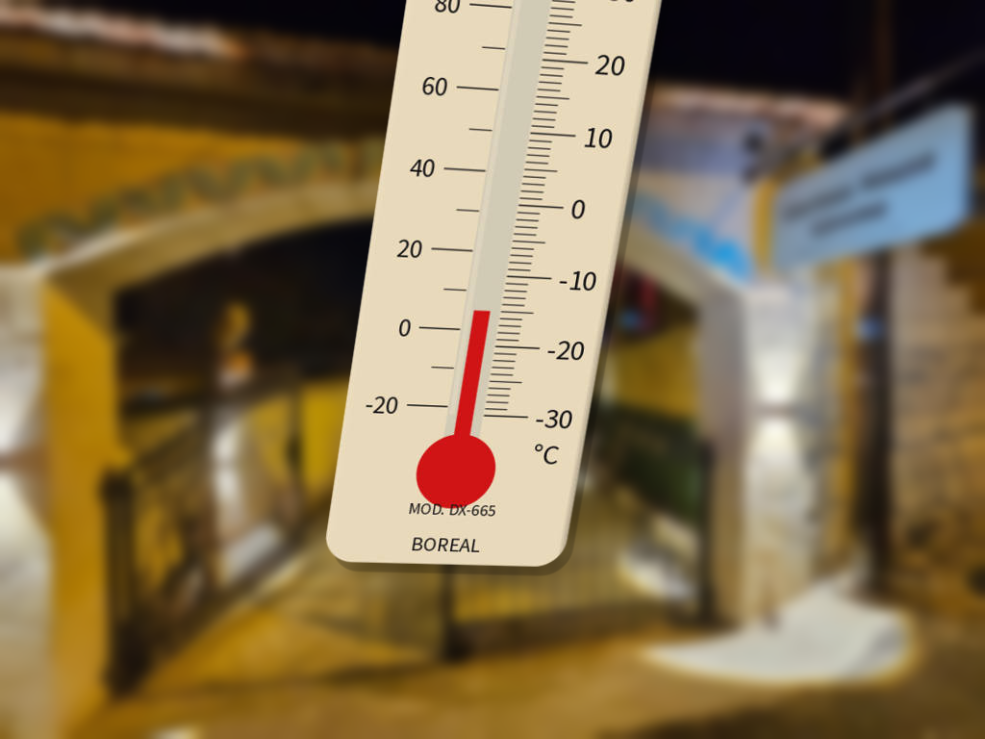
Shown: -15; °C
